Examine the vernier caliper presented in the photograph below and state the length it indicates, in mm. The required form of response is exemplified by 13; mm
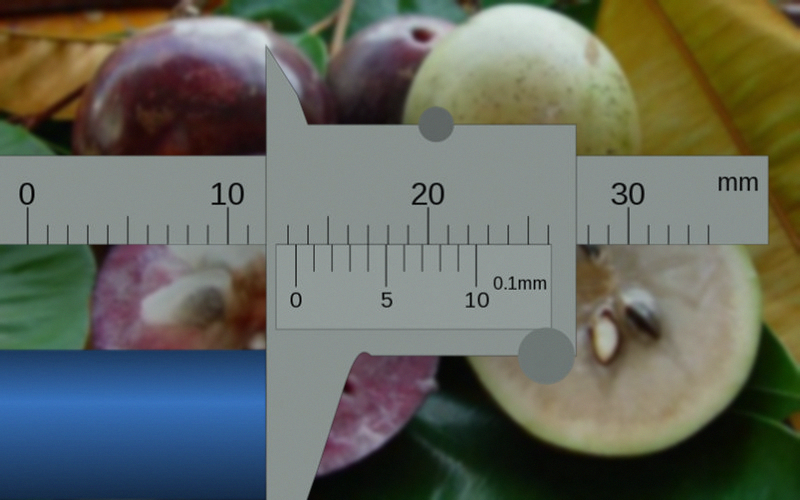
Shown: 13.4; mm
